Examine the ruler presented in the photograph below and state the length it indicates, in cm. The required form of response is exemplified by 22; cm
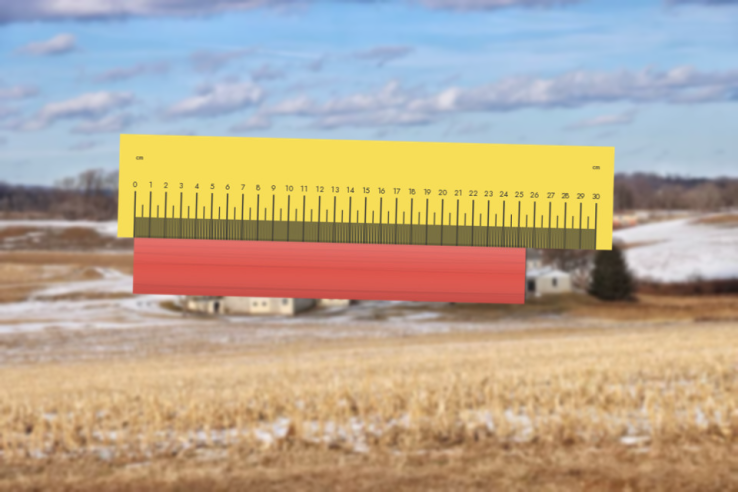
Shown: 25.5; cm
